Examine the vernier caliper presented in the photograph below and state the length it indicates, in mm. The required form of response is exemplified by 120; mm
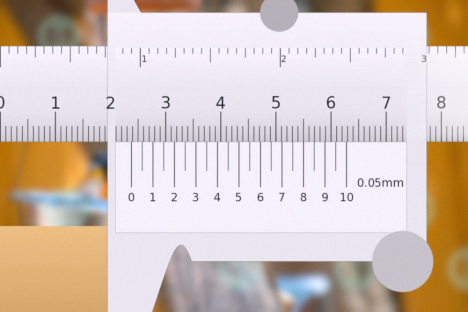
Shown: 23.8; mm
